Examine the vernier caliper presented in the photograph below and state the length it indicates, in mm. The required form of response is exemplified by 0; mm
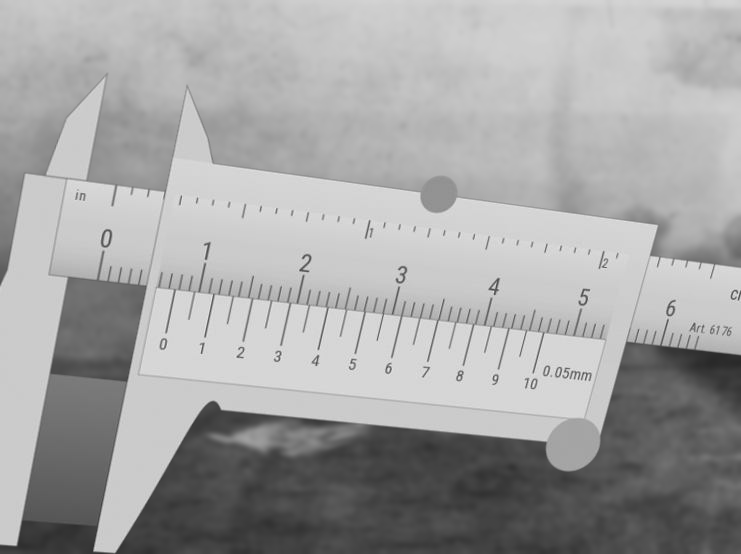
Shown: 7.6; mm
